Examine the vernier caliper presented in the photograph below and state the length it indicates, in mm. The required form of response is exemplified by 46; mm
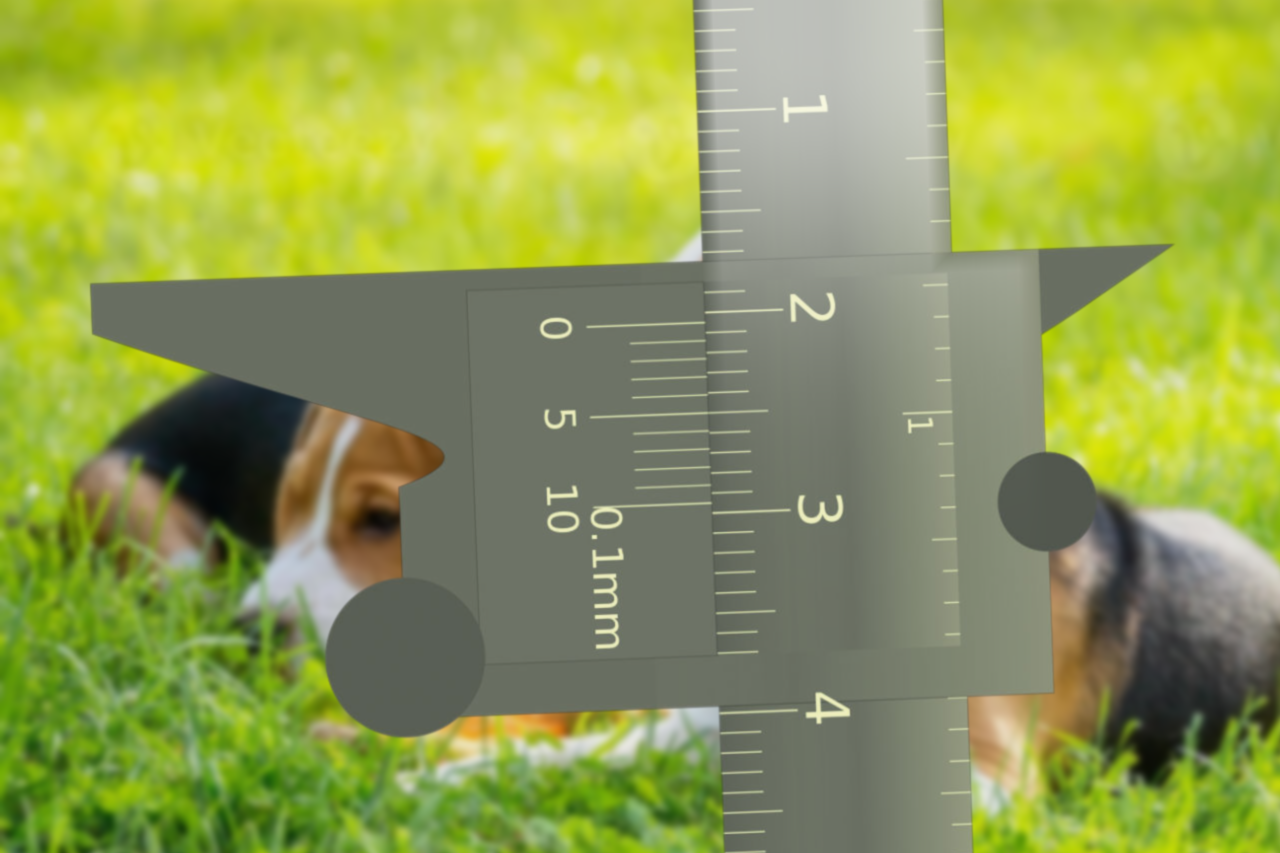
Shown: 20.5; mm
